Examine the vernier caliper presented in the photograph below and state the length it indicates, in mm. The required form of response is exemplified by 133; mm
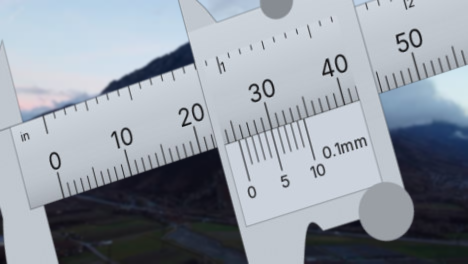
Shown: 25.4; mm
